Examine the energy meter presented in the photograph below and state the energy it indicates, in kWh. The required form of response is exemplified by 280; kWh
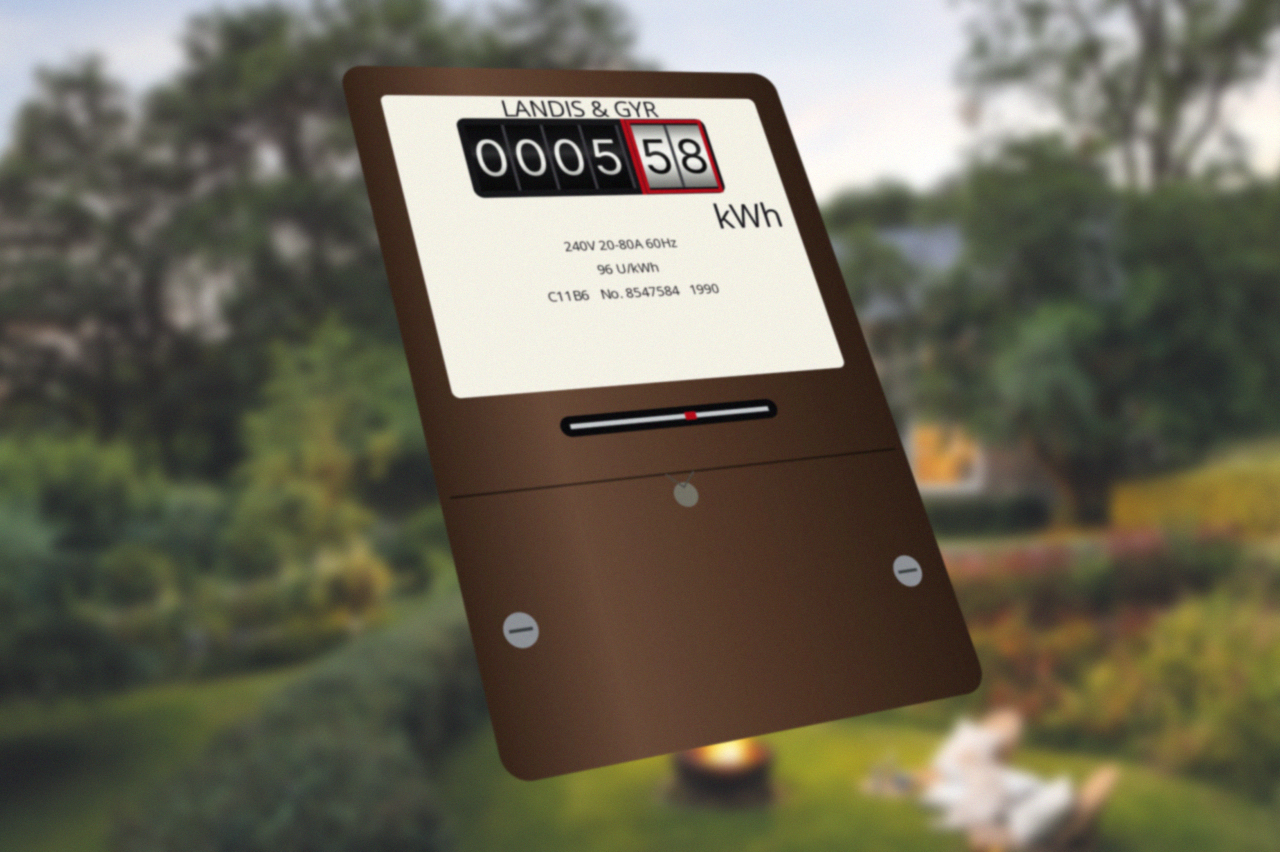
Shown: 5.58; kWh
